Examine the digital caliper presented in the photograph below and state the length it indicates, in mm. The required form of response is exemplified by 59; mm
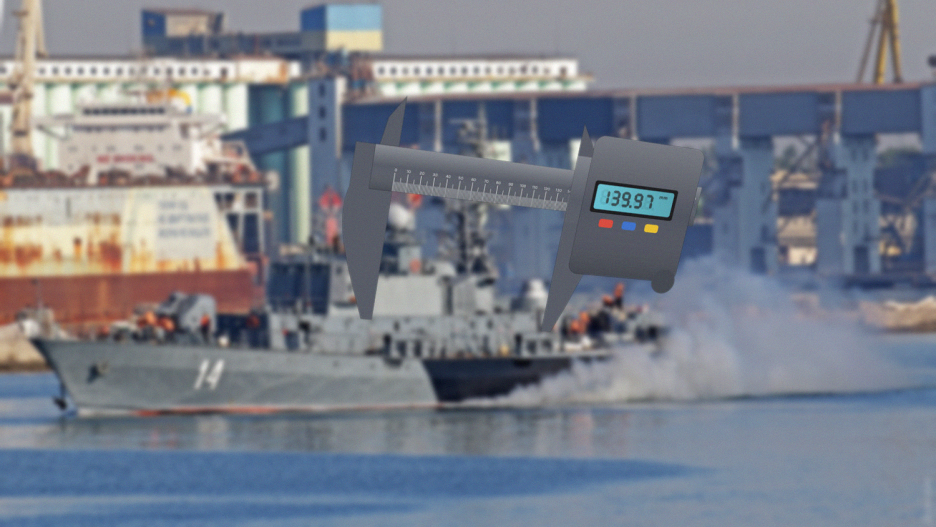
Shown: 139.97; mm
